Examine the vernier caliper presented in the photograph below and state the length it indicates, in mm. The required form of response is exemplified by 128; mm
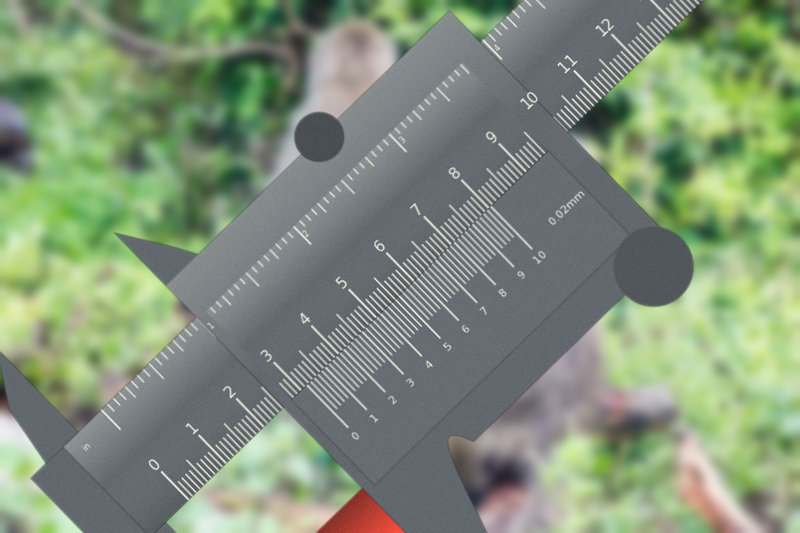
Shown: 31.5; mm
